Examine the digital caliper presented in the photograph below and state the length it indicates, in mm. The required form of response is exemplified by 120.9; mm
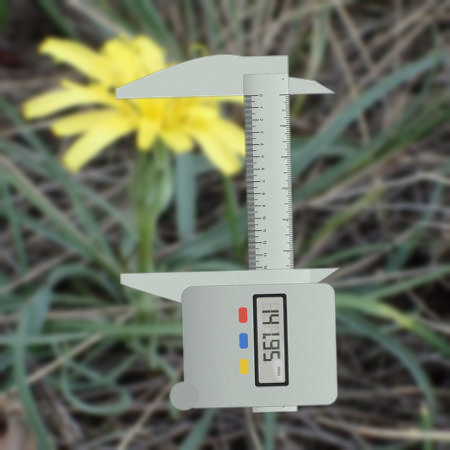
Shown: 141.95; mm
